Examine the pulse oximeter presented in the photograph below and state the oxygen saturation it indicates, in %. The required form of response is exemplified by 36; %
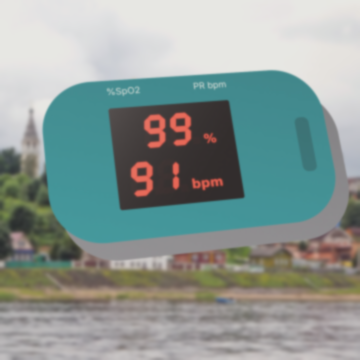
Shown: 99; %
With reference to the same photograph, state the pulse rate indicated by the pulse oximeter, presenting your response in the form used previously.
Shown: 91; bpm
